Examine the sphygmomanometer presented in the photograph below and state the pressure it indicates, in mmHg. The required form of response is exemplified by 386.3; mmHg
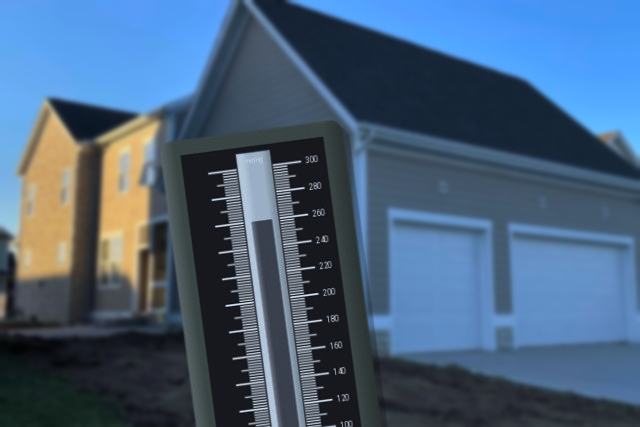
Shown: 260; mmHg
